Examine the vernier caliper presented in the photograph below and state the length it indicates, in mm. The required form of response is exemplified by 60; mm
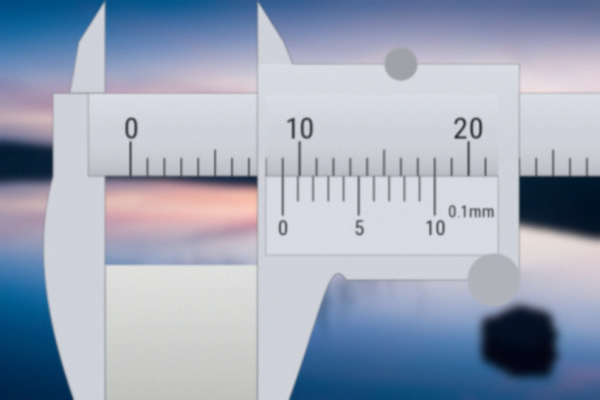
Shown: 9.0; mm
